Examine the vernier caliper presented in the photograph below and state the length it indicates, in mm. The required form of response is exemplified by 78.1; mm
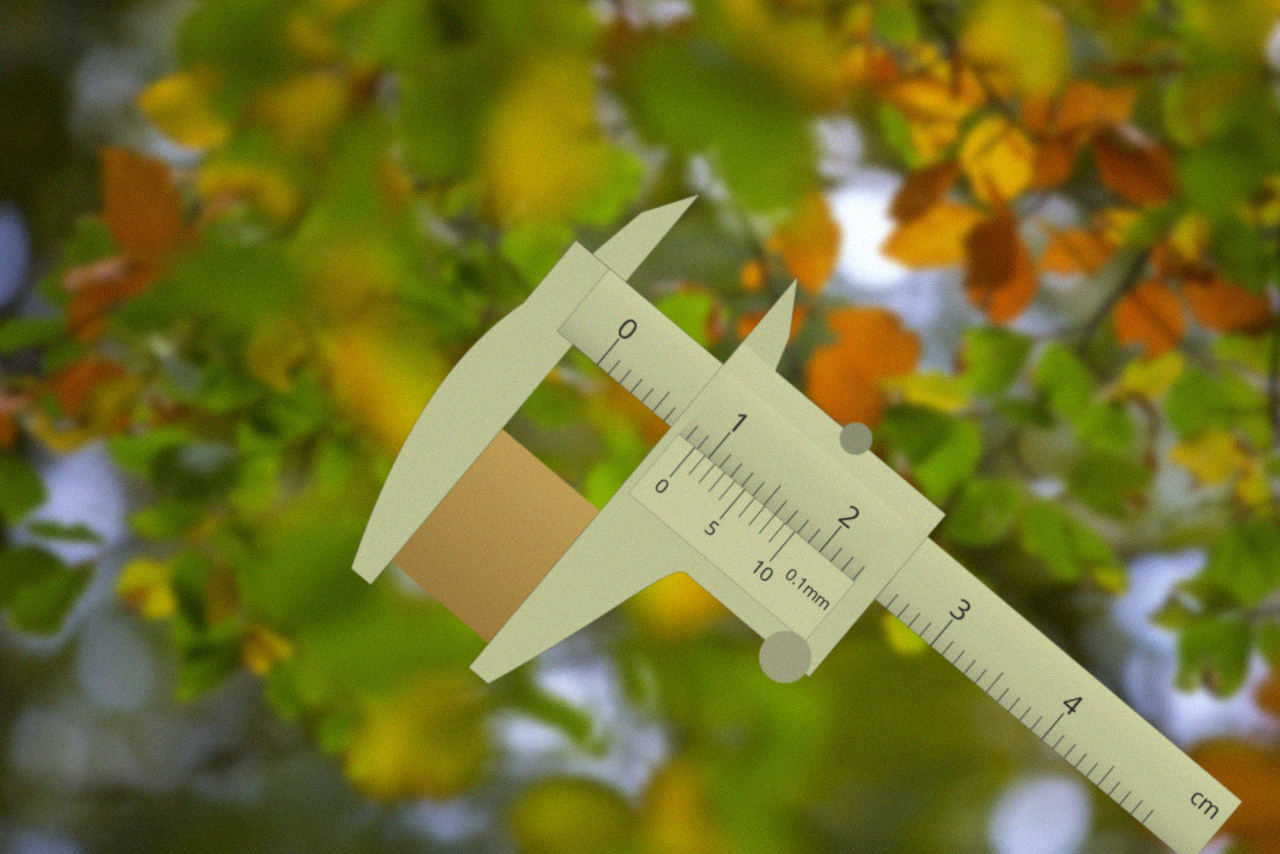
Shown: 8.8; mm
